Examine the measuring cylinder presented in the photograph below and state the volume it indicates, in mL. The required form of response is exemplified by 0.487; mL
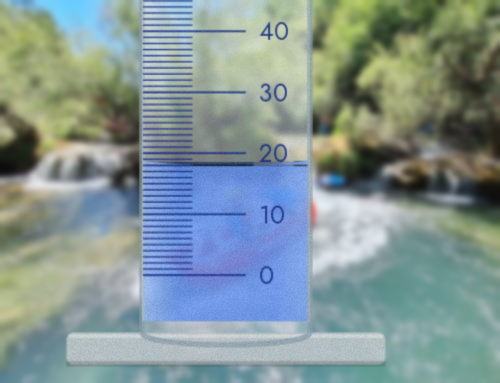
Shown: 18; mL
